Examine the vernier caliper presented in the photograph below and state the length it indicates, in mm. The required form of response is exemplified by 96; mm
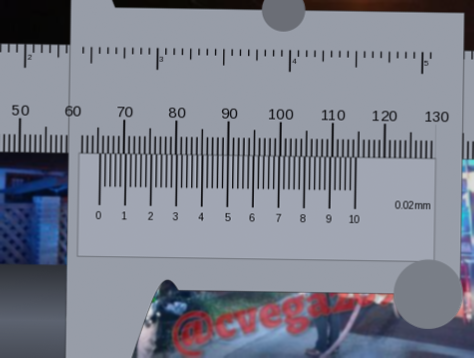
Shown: 65.5; mm
